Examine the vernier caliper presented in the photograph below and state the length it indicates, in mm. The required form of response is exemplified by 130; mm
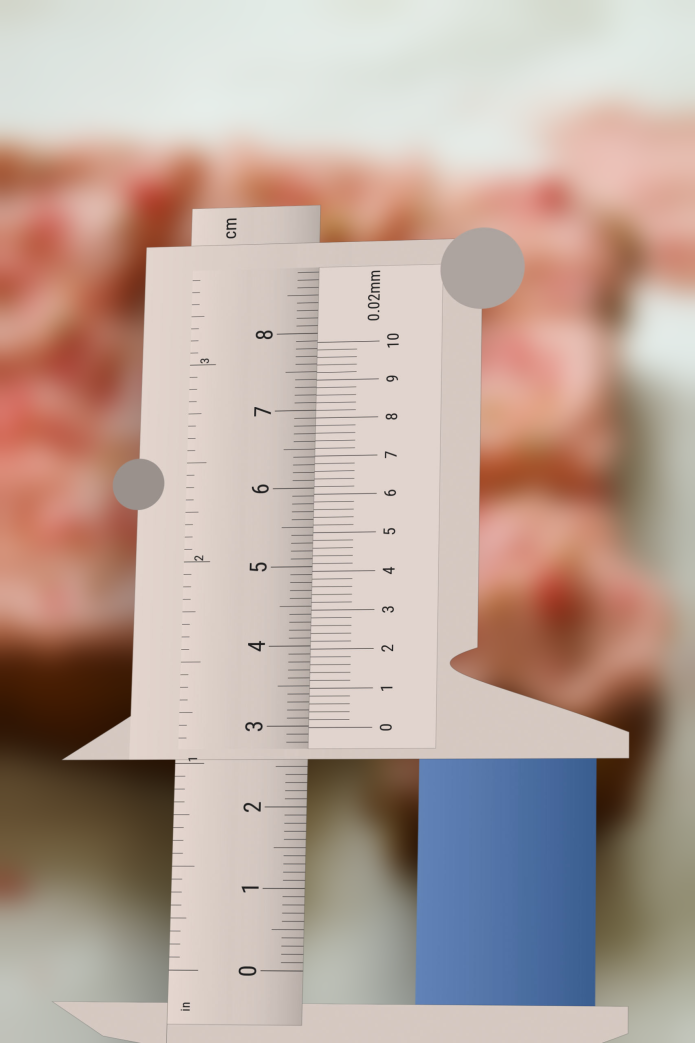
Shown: 29.8; mm
